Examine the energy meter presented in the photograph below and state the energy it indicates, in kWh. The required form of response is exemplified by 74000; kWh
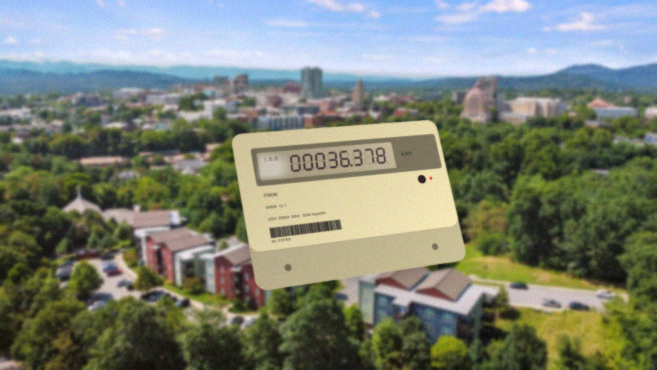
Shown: 36.378; kWh
